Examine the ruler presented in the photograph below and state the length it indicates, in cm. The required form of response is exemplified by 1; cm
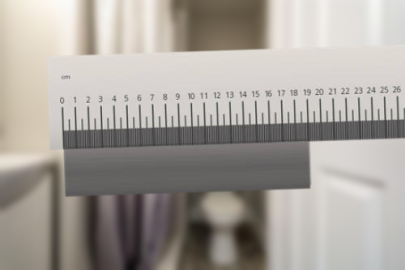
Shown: 19; cm
